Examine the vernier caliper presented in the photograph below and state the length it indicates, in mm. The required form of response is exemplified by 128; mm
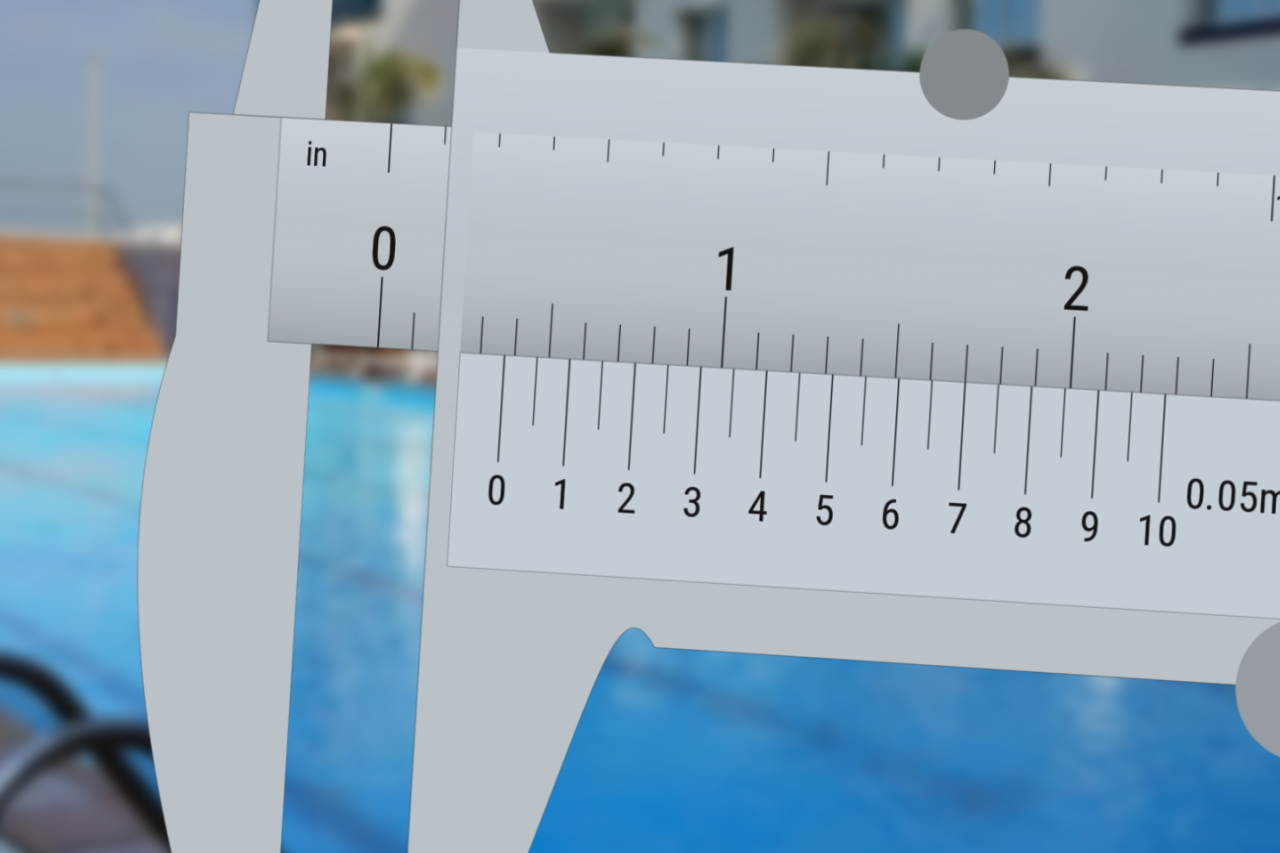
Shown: 3.70; mm
